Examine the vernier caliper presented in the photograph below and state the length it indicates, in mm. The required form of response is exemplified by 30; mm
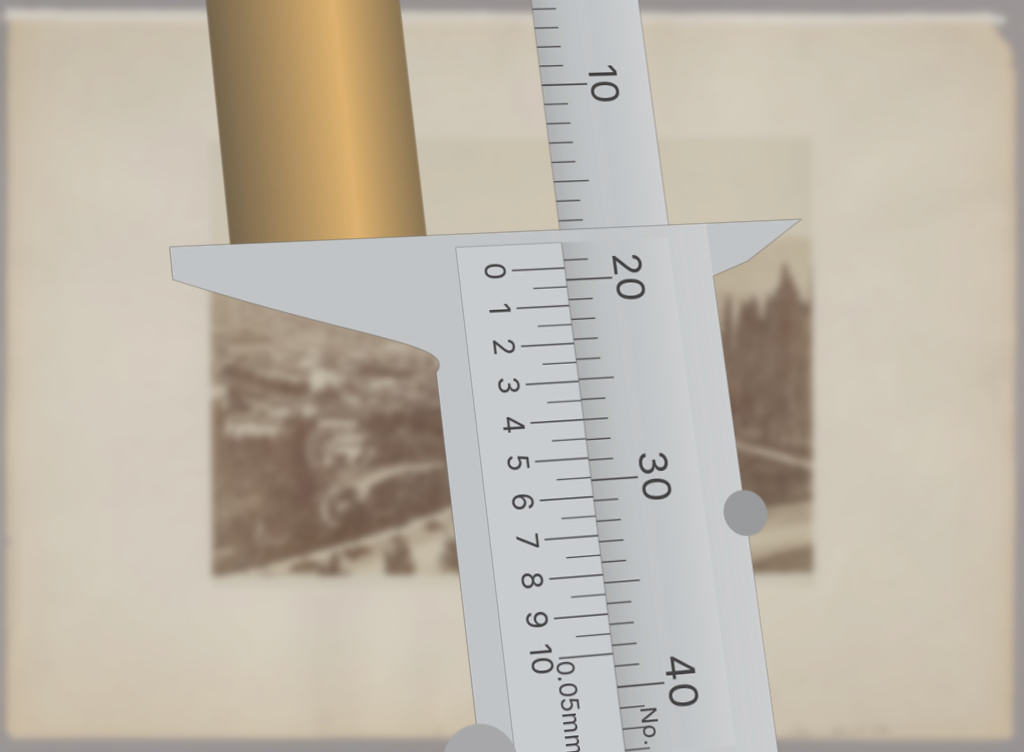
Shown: 19.4; mm
